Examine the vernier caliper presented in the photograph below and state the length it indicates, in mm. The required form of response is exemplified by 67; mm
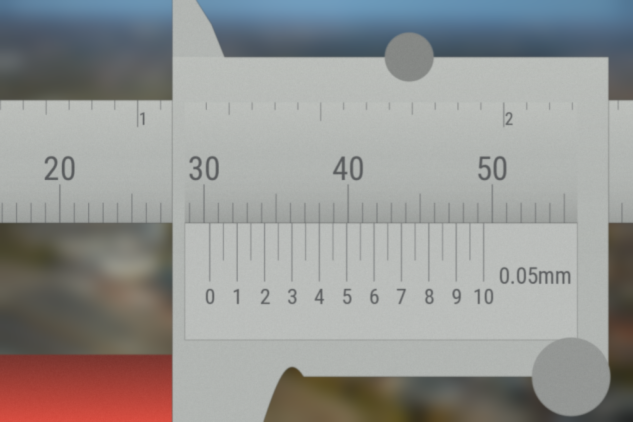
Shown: 30.4; mm
